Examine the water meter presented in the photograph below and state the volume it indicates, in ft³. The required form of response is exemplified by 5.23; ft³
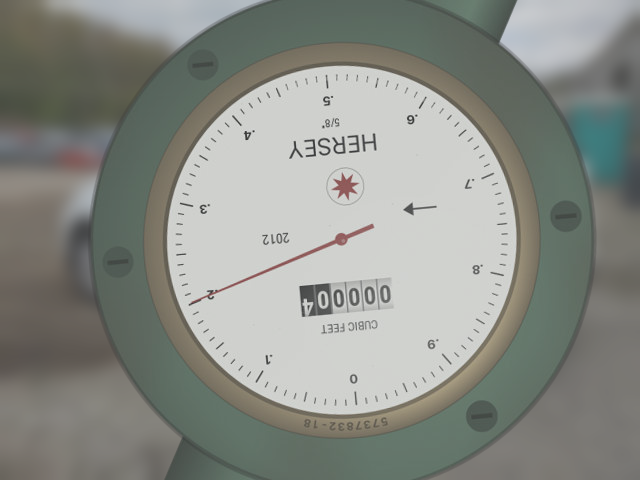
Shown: 4.20; ft³
